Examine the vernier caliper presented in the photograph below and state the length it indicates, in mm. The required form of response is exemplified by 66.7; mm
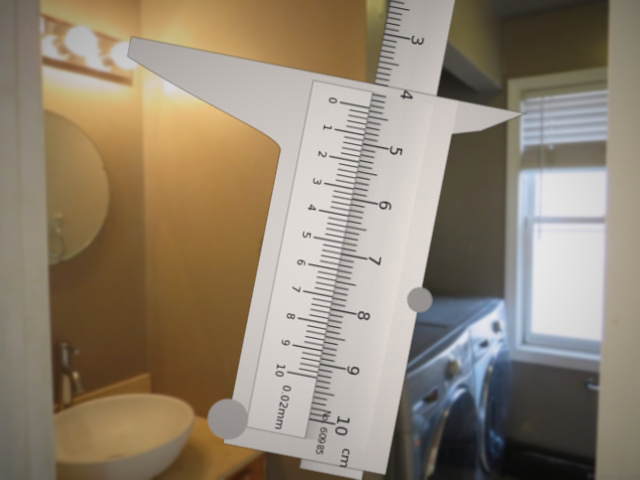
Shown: 43.5; mm
